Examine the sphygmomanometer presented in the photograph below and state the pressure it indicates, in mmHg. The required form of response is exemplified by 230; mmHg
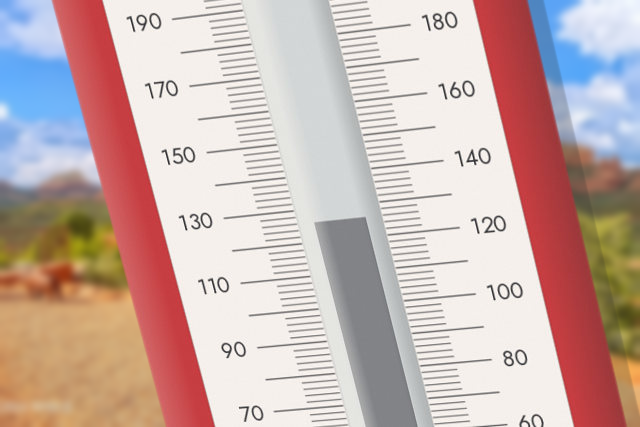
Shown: 126; mmHg
